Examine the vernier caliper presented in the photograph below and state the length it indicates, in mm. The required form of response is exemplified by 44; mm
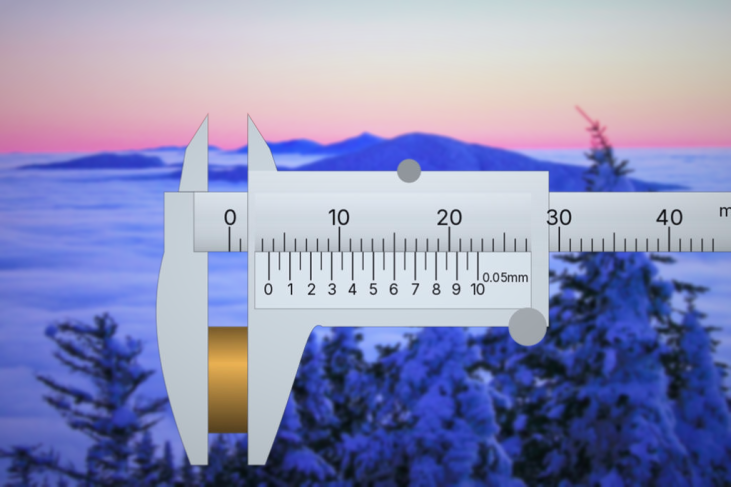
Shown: 3.6; mm
